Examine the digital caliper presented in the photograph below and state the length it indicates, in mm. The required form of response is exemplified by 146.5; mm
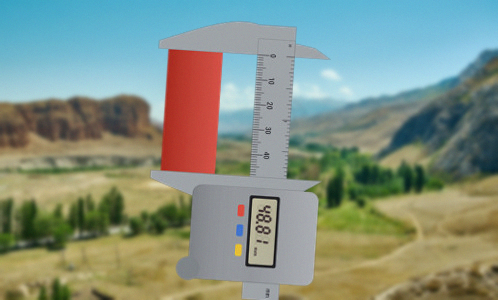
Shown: 48.81; mm
